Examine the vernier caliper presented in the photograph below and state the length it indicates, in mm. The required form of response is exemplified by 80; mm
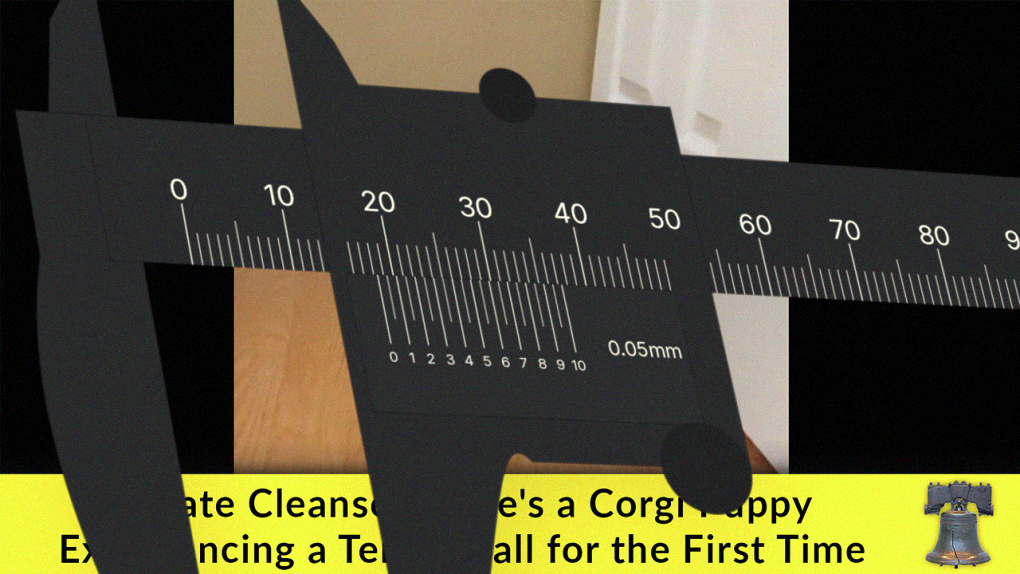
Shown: 18.4; mm
